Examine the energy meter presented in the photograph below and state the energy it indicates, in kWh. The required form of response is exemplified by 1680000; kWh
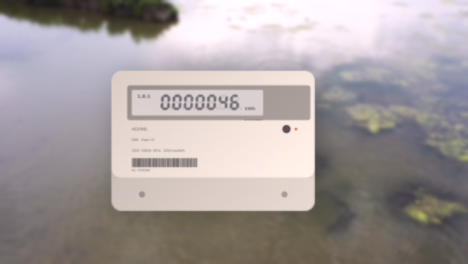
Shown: 46; kWh
